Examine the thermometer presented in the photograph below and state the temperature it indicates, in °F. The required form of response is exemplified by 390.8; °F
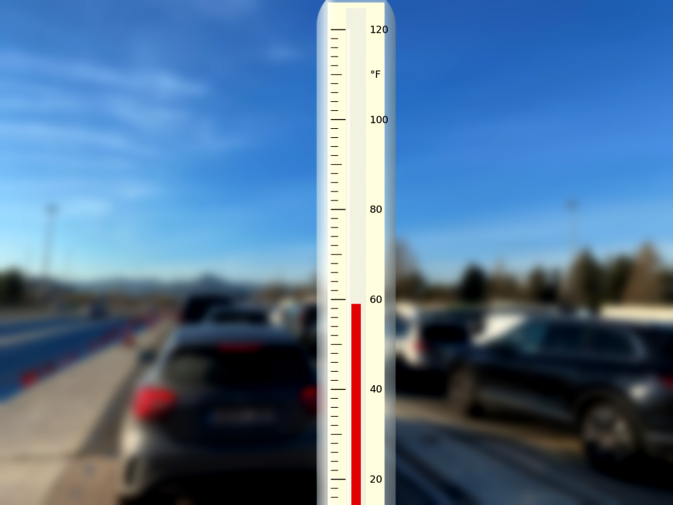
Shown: 59; °F
